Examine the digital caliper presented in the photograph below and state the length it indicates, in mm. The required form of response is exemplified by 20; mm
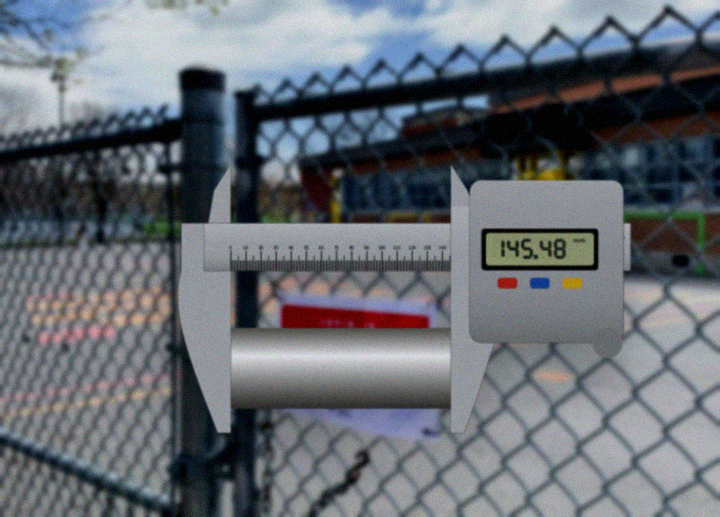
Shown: 145.48; mm
